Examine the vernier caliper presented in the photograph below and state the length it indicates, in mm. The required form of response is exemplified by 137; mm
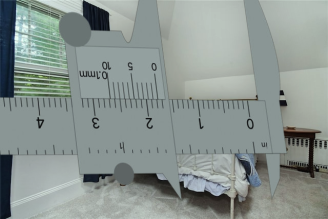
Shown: 17.8; mm
